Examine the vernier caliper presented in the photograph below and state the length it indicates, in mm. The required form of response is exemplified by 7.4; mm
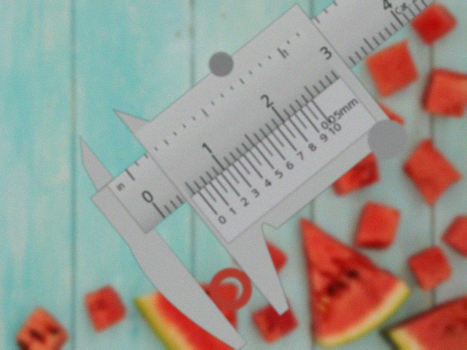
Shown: 5.6; mm
